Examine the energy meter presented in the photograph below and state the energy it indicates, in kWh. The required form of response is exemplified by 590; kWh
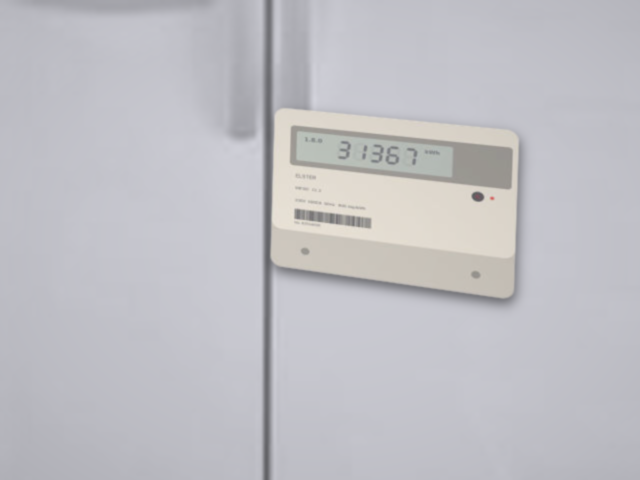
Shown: 31367; kWh
